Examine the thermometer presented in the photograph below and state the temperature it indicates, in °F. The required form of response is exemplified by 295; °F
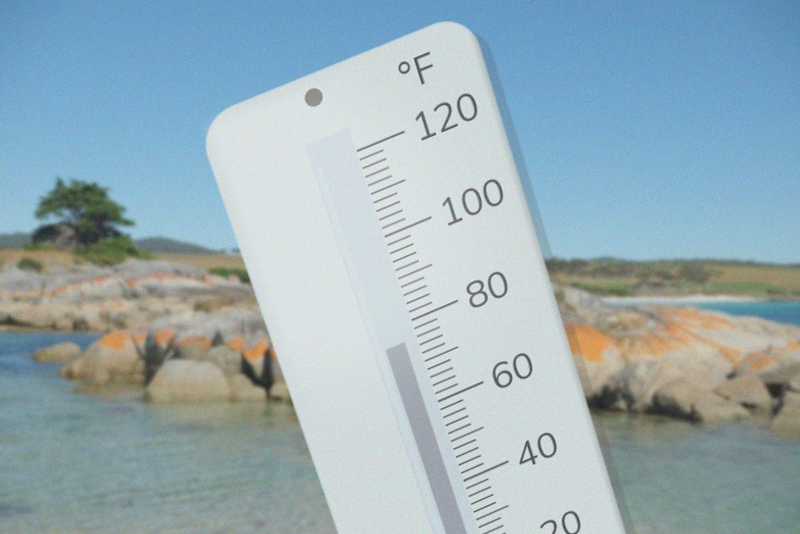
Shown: 76; °F
